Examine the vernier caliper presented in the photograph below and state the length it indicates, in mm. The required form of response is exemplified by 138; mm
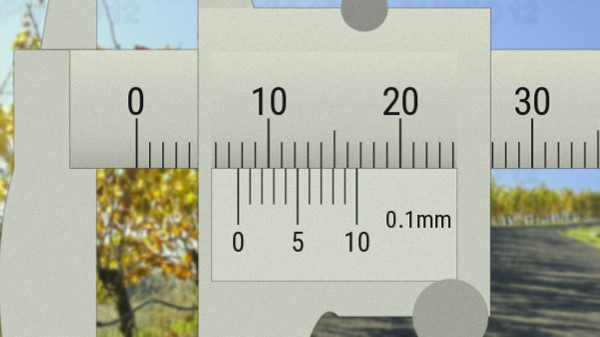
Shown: 7.7; mm
